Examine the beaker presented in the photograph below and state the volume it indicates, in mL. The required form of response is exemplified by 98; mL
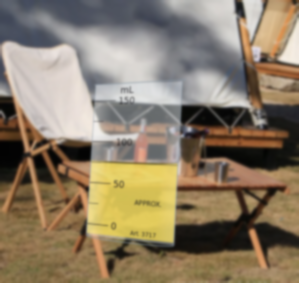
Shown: 75; mL
